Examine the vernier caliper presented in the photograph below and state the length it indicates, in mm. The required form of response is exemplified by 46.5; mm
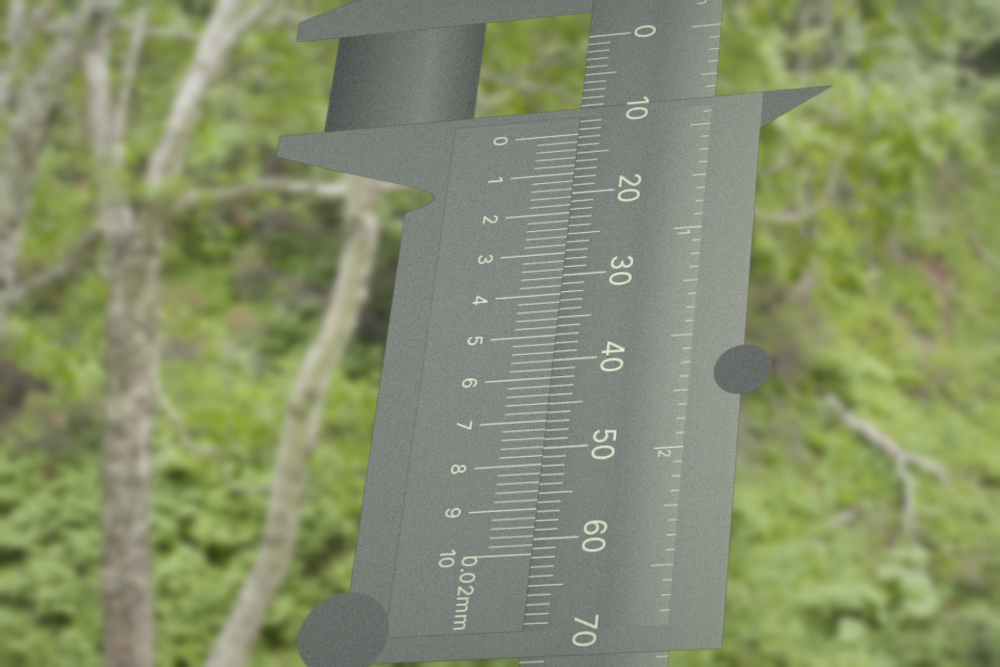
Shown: 12.6; mm
